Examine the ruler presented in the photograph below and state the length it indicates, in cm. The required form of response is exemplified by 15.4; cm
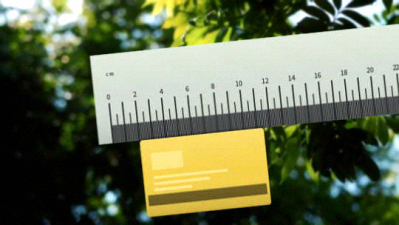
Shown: 9.5; cm
